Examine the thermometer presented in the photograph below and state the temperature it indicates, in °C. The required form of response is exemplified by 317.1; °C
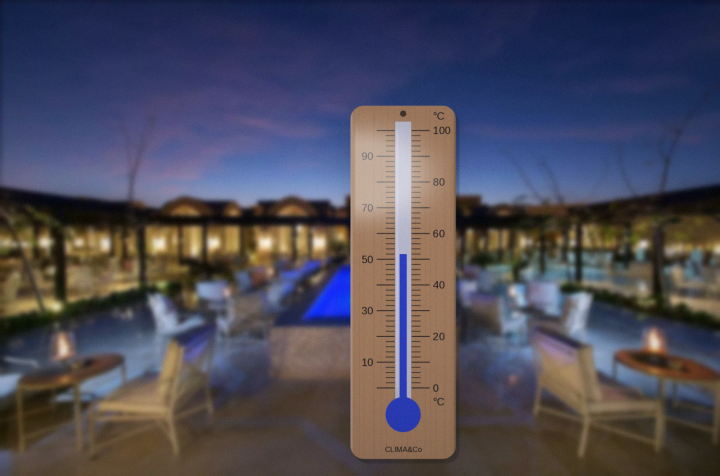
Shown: 52; °C
